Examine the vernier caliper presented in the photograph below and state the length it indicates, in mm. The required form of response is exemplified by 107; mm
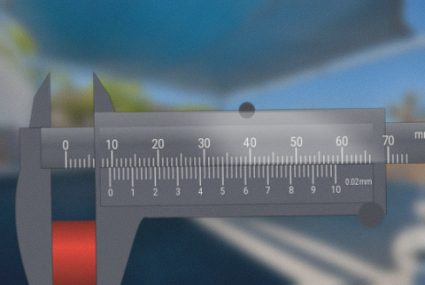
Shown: 9.5; mm
